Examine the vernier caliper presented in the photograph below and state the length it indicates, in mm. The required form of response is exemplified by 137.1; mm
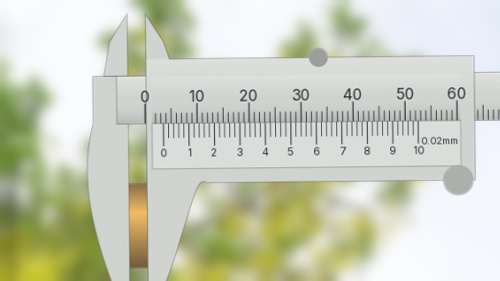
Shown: 3.5; mm
